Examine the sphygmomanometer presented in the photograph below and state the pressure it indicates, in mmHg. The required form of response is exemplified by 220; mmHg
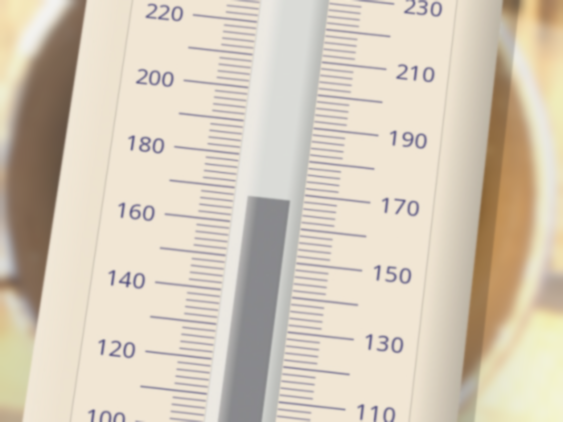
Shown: 168; mmHg
